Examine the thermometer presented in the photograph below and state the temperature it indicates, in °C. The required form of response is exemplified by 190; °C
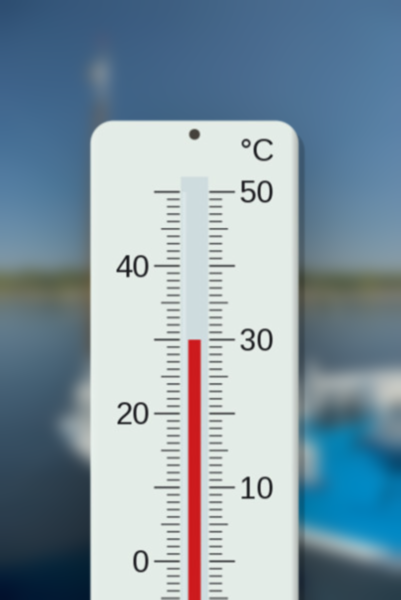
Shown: 30; °C
